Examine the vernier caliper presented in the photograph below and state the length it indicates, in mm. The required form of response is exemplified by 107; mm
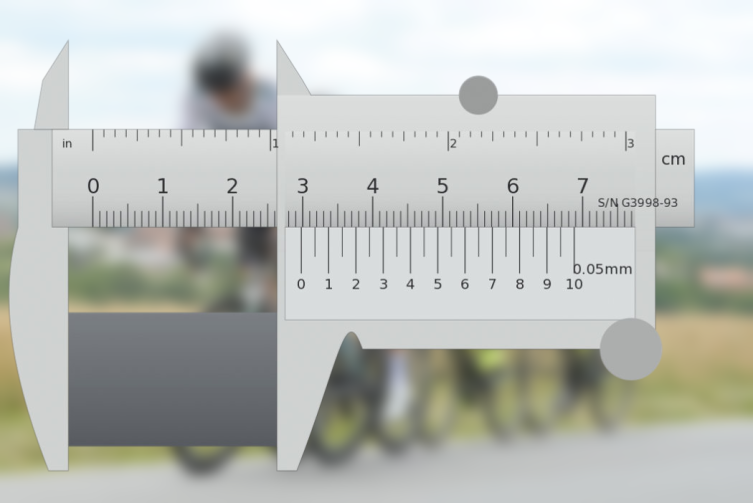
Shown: 29.8; mm
